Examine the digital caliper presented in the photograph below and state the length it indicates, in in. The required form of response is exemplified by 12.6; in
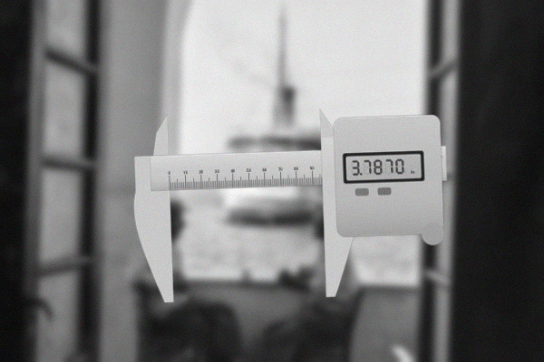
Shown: 3.7870; in
